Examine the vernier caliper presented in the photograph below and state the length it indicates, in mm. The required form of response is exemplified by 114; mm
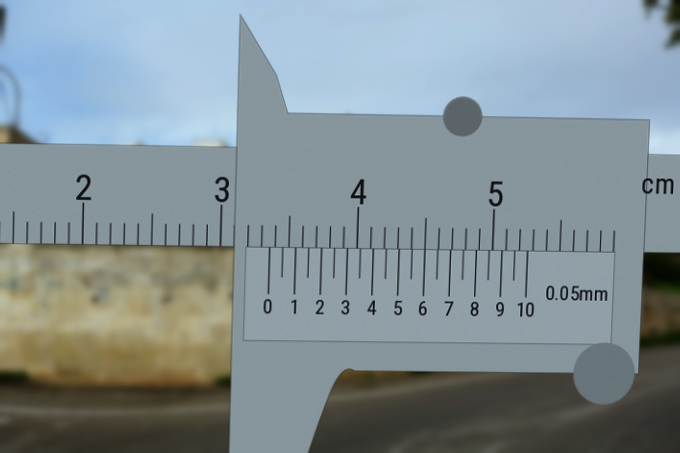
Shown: 33.6; mm
